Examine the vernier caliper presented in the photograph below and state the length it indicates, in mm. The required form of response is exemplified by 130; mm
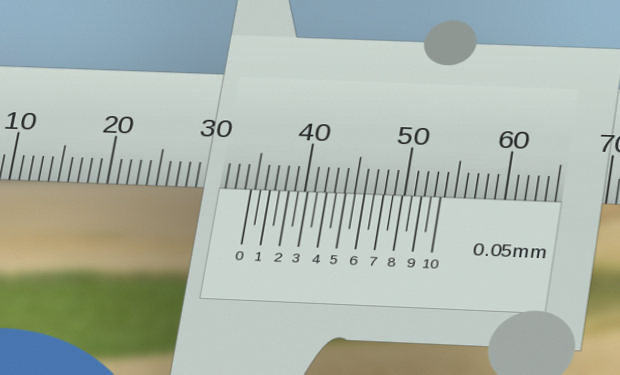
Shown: 34.6; mm
